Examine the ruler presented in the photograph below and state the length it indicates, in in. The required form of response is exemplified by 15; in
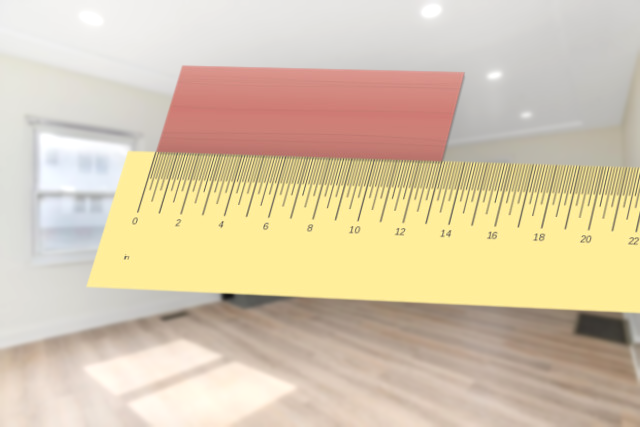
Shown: 13; in
